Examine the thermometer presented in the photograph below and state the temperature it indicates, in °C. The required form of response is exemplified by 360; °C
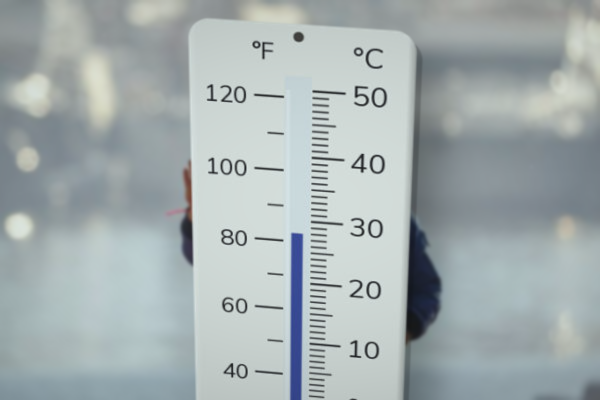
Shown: 28; °C
